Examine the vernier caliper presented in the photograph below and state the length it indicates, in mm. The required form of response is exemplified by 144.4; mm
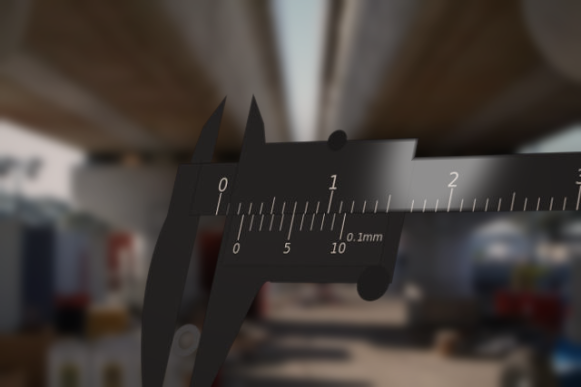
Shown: 2.5; mm
